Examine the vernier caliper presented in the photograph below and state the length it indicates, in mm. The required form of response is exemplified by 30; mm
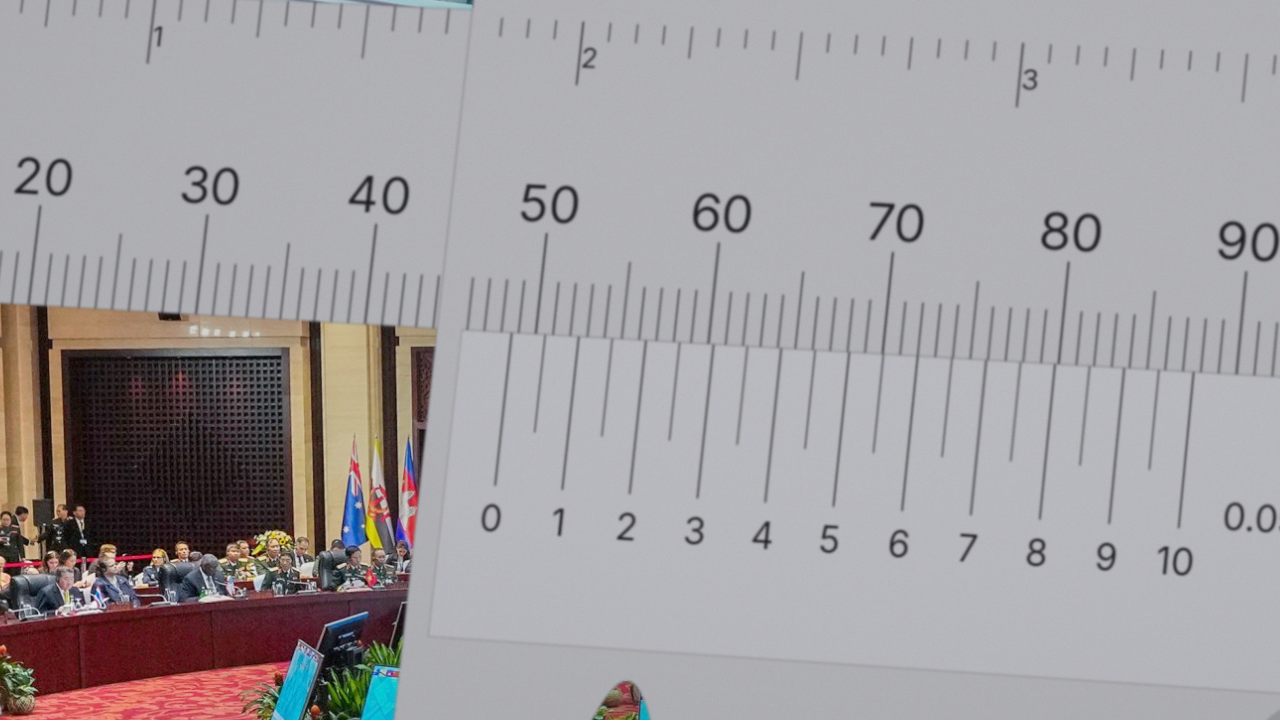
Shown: 48.6; mm
